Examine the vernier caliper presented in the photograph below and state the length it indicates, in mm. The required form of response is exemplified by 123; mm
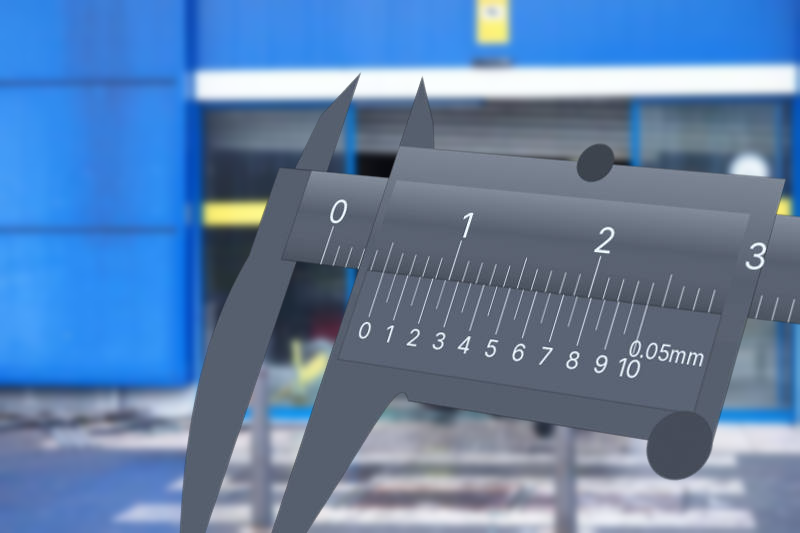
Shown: 5.0; mm
